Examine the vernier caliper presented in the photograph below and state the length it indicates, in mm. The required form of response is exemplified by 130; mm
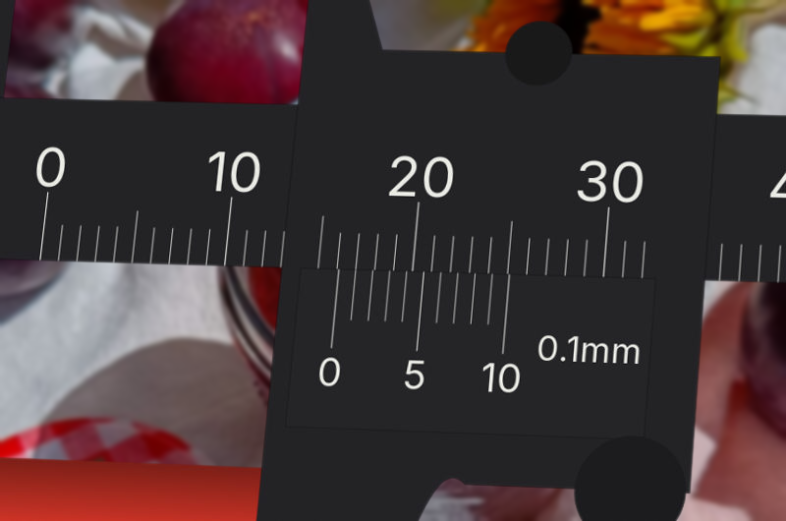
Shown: 16.1; mm
